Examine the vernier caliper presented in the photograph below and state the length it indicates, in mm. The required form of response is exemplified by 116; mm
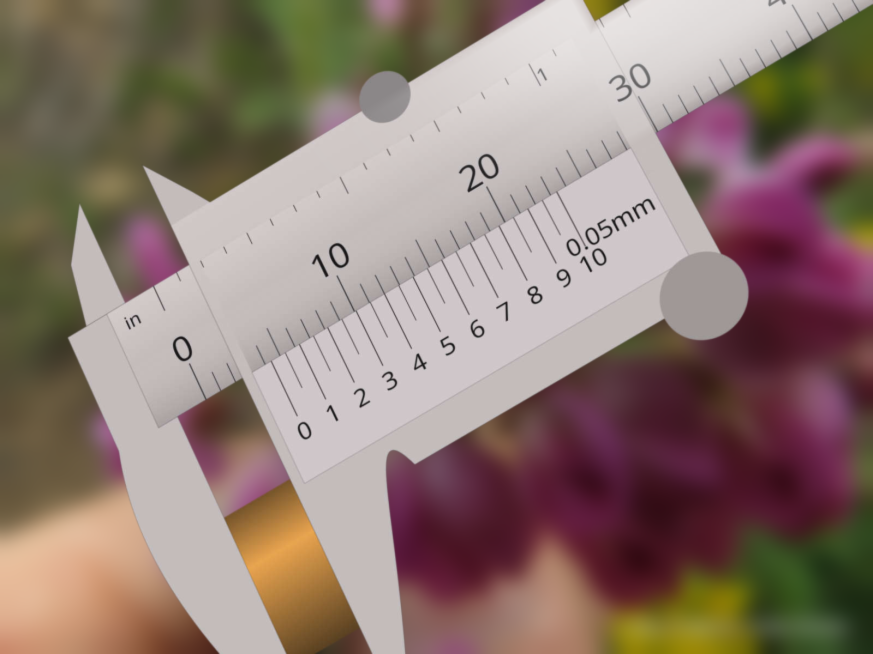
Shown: 4.4; mm
